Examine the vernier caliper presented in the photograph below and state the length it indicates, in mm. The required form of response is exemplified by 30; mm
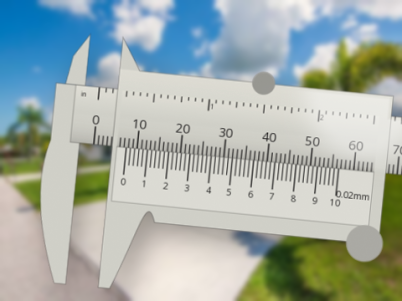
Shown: 7.5; mm
